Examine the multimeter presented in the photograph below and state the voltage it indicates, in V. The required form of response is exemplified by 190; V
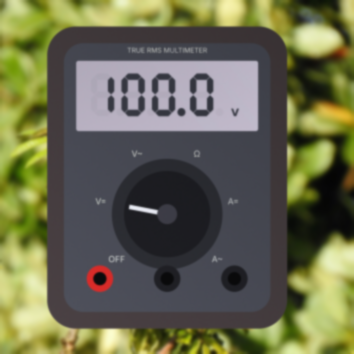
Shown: 100.0; V
